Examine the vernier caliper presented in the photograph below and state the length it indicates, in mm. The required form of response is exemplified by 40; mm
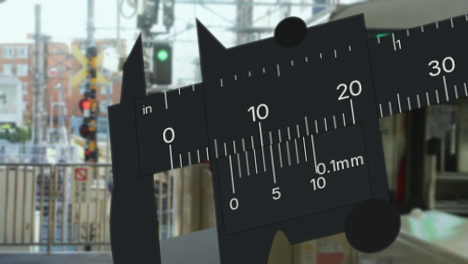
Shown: 6.4; mm
